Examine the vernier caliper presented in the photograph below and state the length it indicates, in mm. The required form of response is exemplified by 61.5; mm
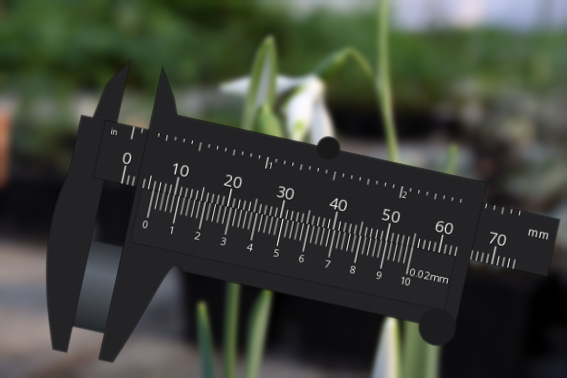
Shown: 6.0; mm
